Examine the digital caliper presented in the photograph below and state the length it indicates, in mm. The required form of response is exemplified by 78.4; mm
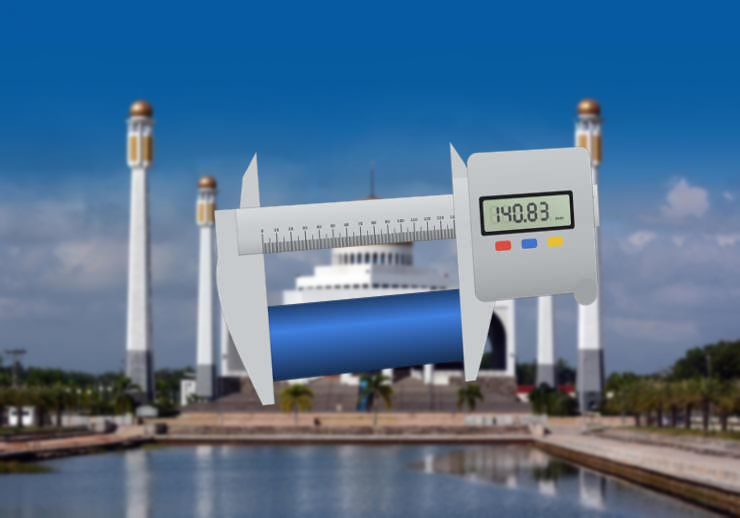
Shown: 140.83; mm
